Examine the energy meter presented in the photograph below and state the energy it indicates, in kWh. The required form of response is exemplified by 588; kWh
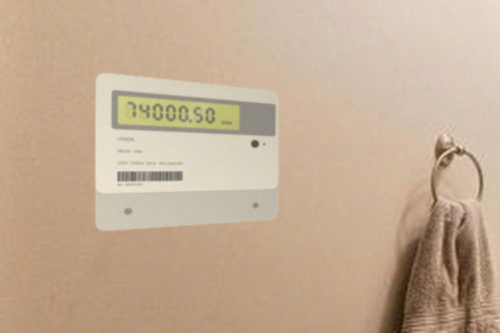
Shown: 74000.50; kWh
